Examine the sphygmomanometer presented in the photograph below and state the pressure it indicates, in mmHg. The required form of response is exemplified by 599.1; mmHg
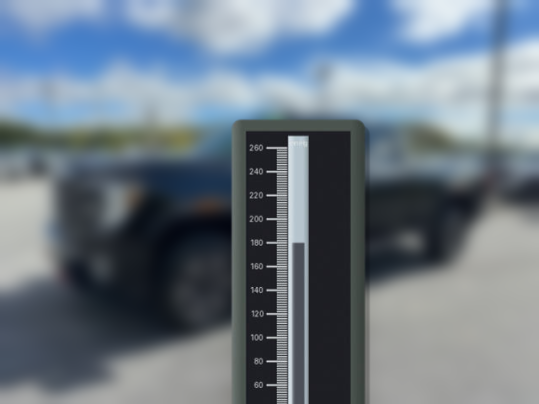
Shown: 180; mmHg
